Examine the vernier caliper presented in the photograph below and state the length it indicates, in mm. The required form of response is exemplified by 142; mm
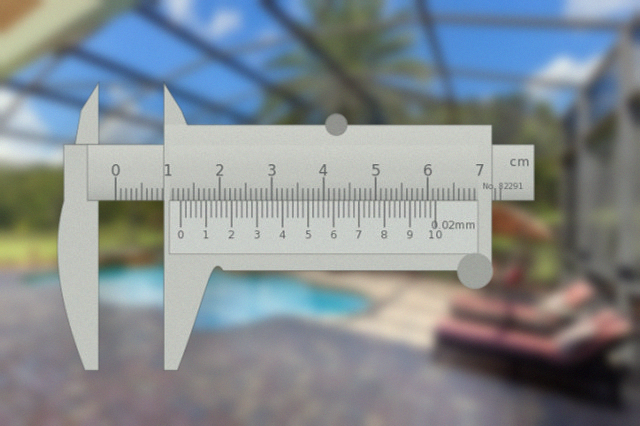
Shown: 12.5; mm
